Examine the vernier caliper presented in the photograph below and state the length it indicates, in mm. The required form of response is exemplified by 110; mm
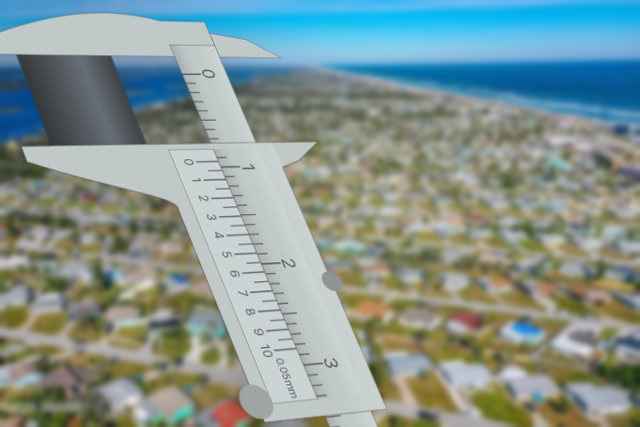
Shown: 9.4; mm
